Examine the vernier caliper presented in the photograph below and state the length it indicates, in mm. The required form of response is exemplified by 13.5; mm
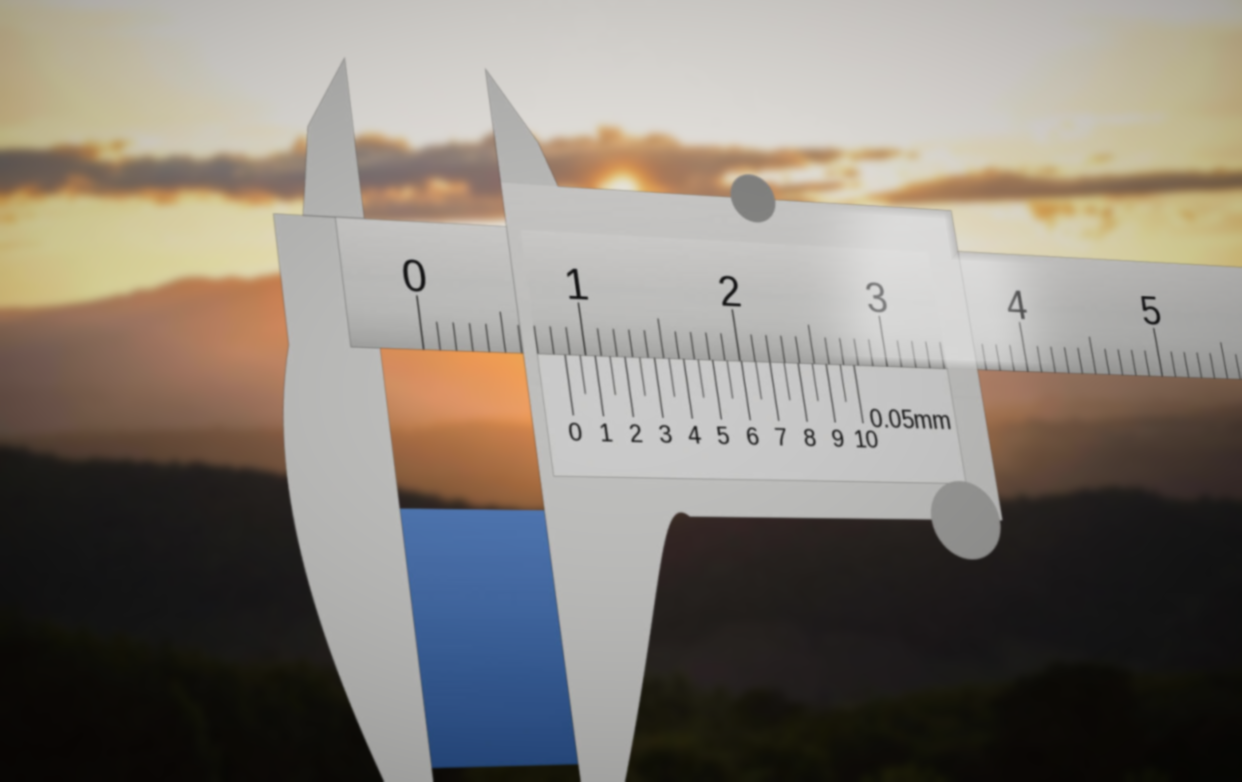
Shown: 8.7; mm
